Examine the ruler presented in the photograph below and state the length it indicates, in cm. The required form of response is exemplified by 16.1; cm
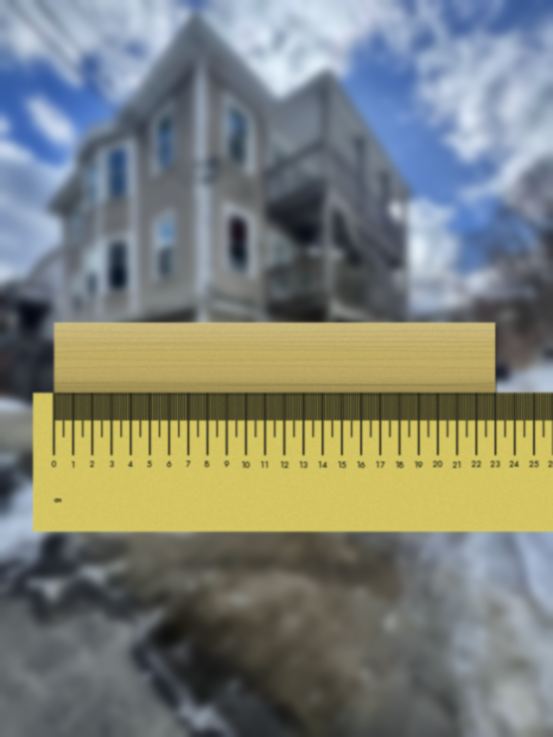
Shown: 23; cm
